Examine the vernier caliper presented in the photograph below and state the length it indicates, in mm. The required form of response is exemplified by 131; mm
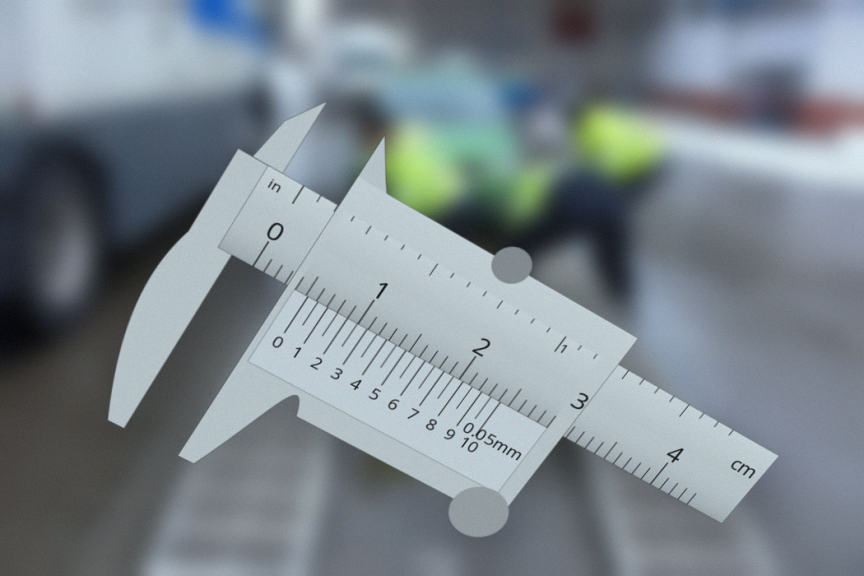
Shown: 5.2; mm
